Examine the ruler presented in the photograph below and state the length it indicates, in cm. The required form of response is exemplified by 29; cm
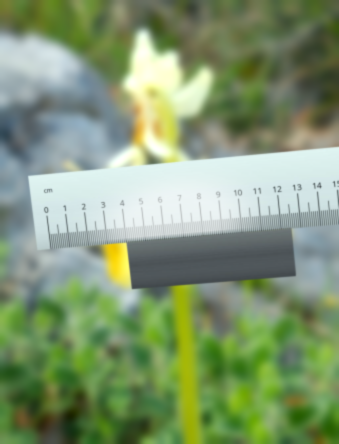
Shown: 8.5; cm
